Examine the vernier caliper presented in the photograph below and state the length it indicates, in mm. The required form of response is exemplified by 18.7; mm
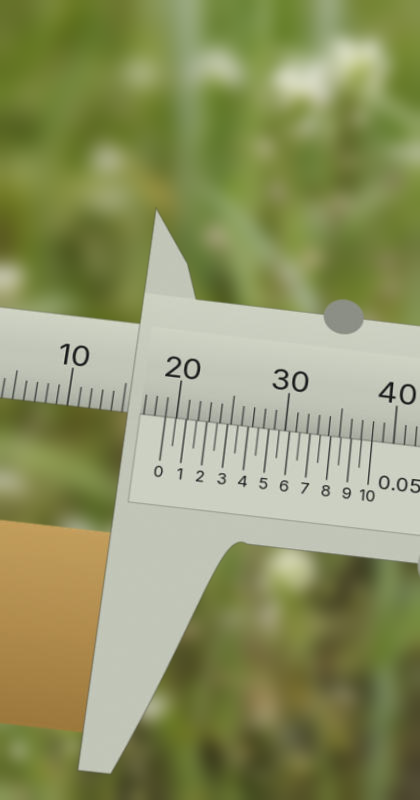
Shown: 19.0; mm
